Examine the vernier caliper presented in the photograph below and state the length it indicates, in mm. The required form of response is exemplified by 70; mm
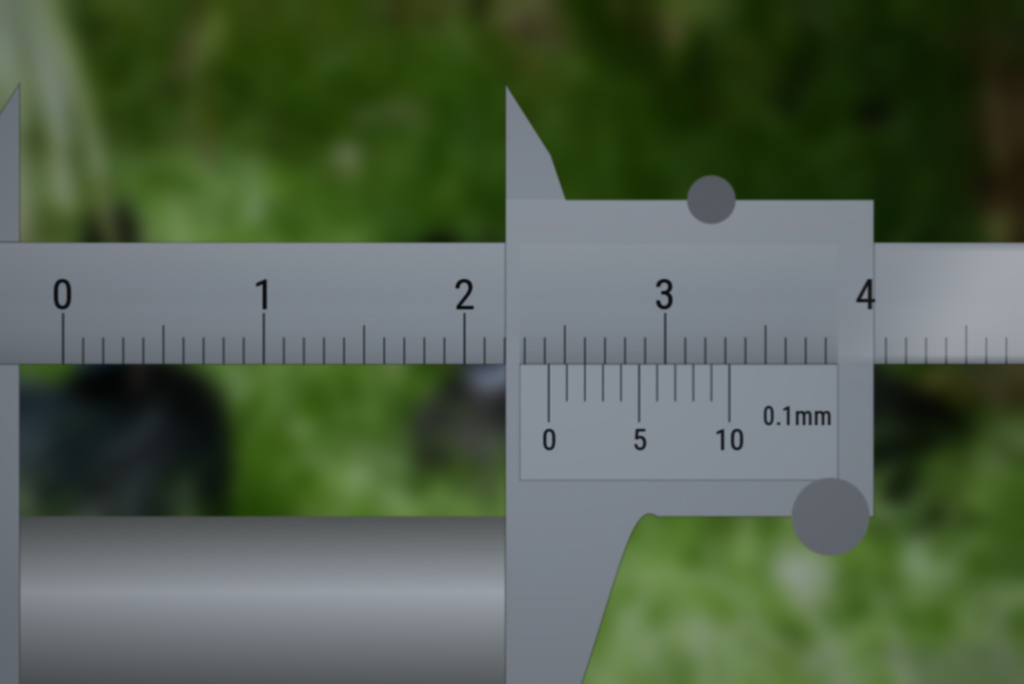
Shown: 24.2; mm
